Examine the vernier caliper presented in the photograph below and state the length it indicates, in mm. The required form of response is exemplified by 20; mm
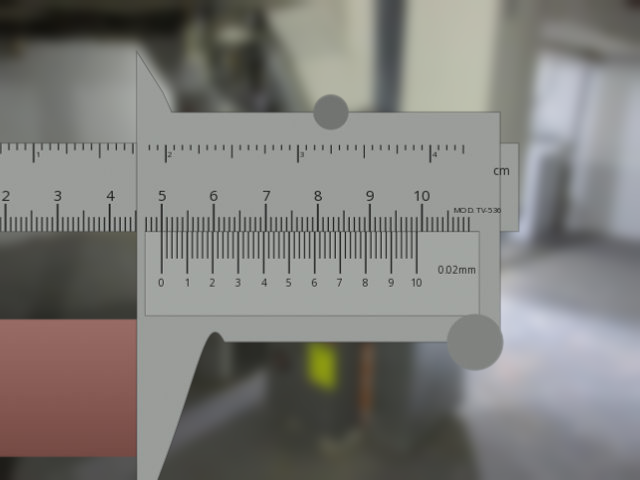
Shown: 50.0; mm
